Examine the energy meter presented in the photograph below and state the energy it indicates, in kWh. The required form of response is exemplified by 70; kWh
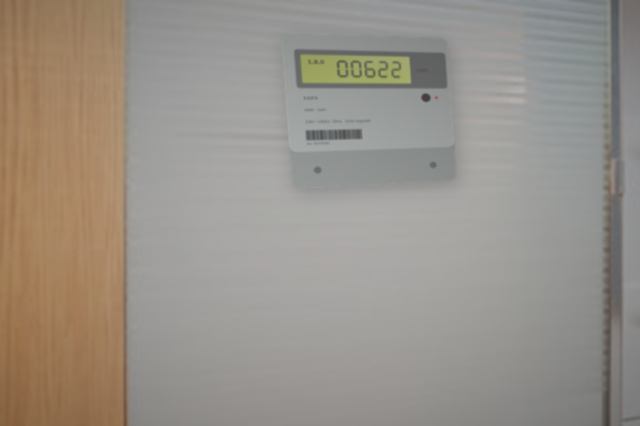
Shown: 622; kWh
